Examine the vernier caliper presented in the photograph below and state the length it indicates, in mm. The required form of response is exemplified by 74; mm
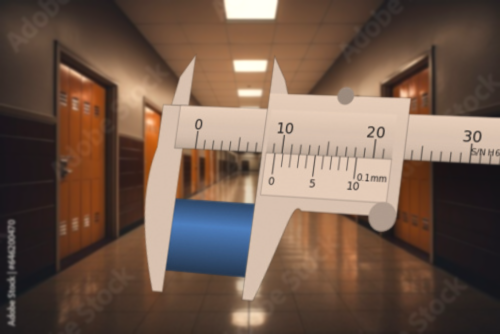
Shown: 9.2; mm
